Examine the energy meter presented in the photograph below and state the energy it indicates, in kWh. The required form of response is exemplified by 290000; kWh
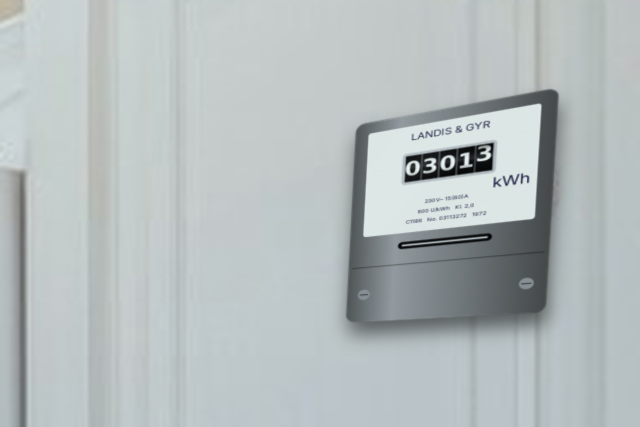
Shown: 3013; kWh
